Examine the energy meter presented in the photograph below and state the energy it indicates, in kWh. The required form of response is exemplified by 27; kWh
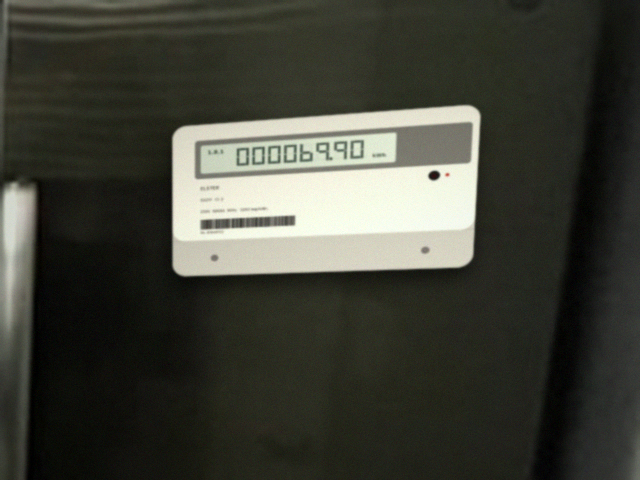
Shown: 69.90; kWh
